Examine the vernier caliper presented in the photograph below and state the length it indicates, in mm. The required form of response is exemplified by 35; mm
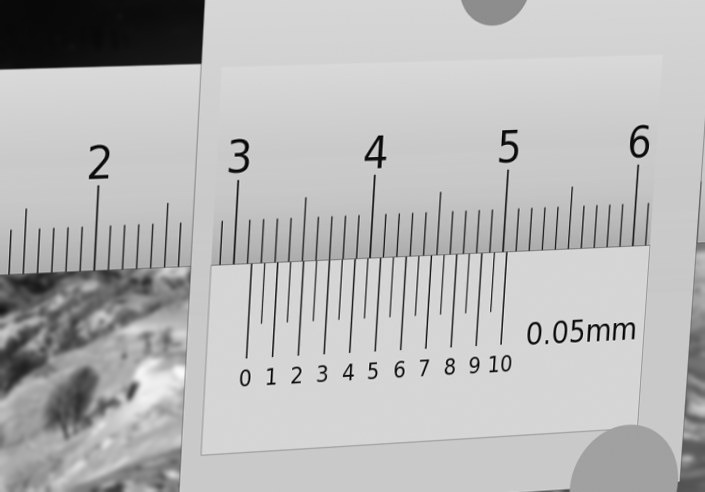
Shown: 31.3; mm
